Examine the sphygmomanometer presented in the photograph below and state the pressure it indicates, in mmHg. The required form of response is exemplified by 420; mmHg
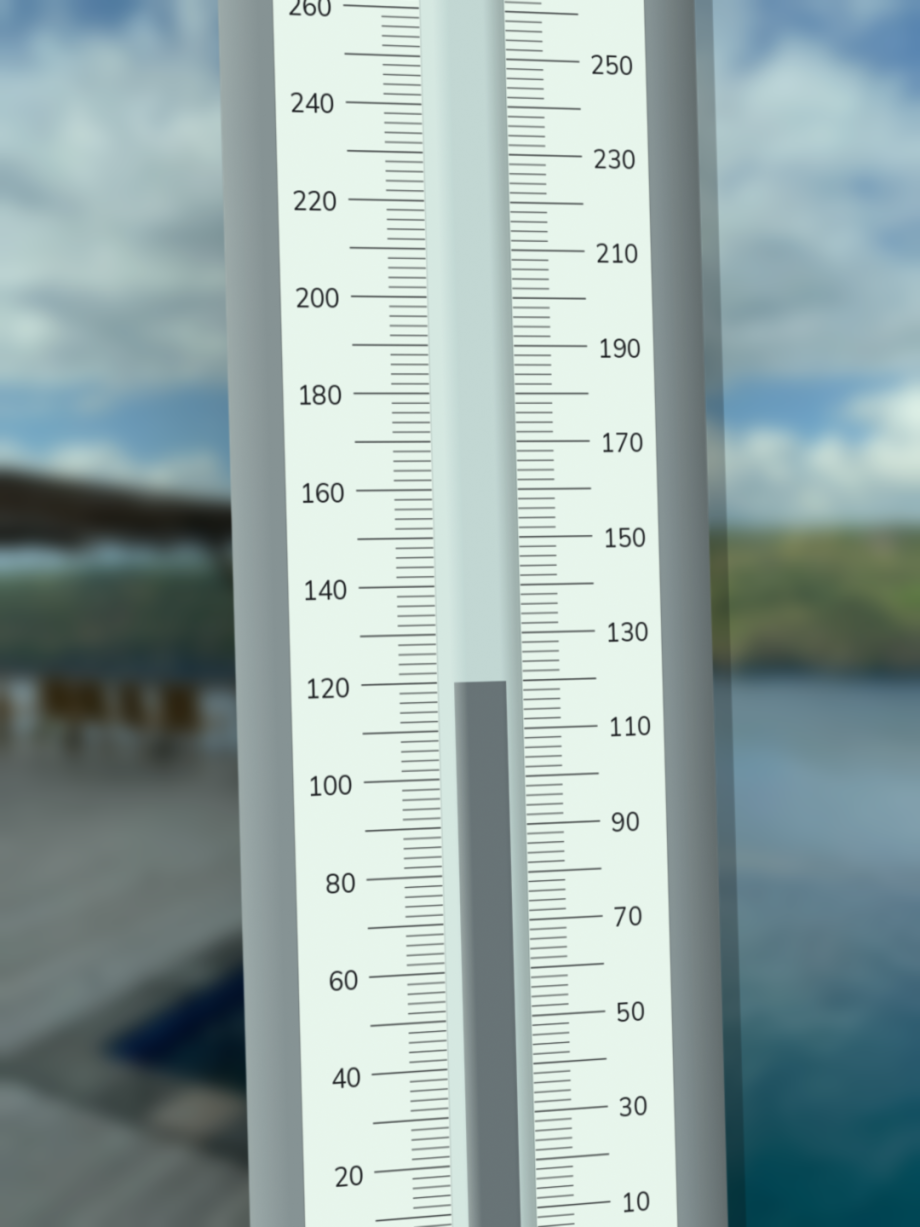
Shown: 120; mmHg
